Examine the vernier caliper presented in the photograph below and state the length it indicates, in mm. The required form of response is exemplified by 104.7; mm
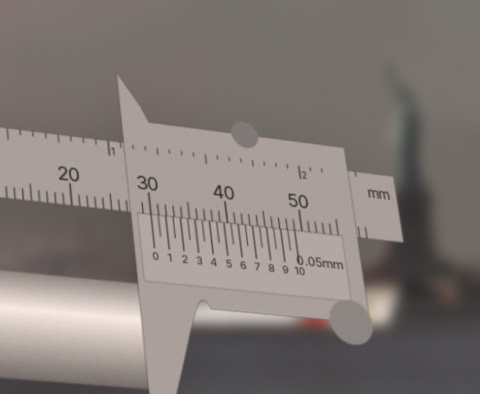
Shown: 30.0; mm
